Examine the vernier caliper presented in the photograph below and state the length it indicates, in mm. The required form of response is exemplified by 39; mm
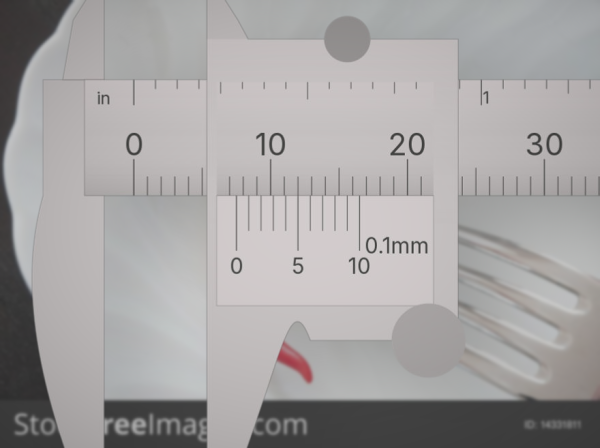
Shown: 7.5; mm
